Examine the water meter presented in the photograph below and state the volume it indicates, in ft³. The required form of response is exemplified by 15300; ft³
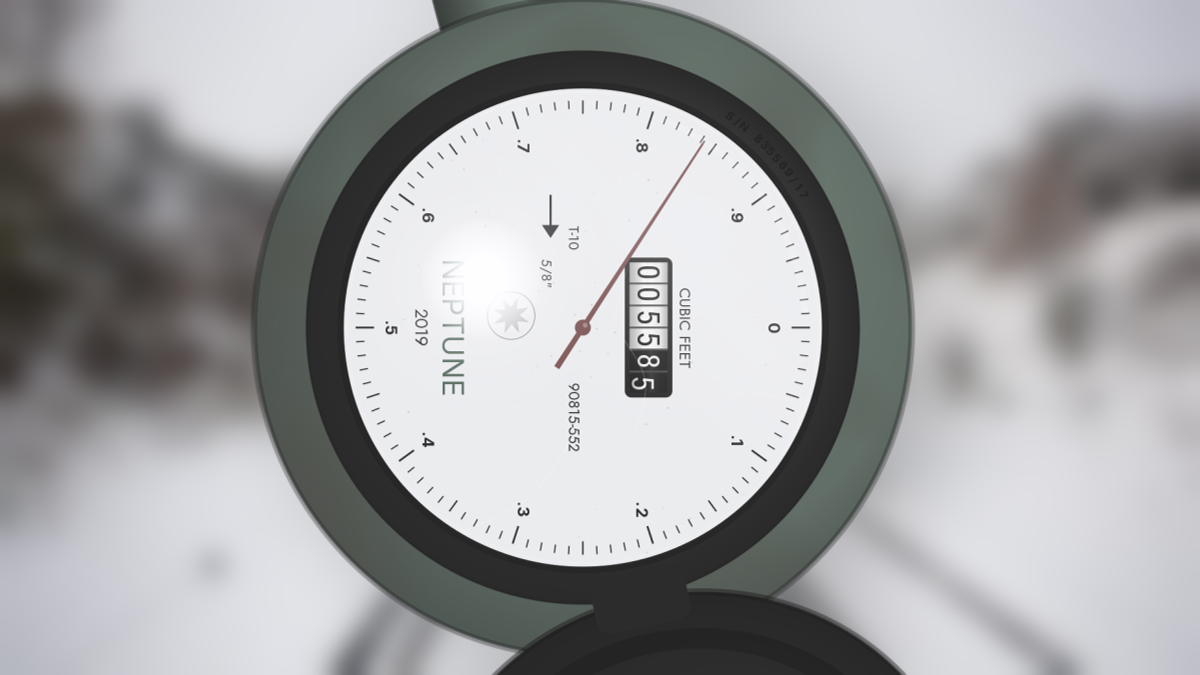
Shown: 5584.84; ft³
